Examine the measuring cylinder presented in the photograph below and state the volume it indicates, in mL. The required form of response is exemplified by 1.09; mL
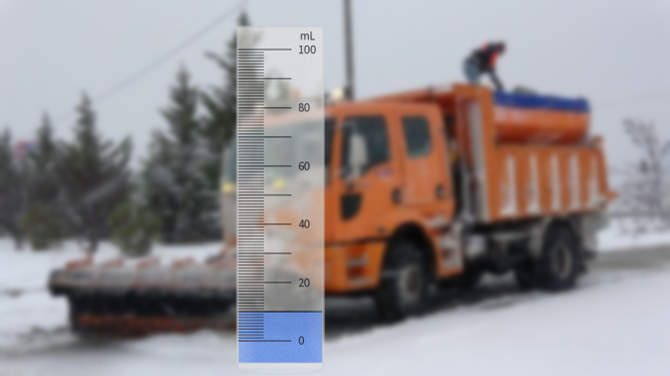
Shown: 10; mL
